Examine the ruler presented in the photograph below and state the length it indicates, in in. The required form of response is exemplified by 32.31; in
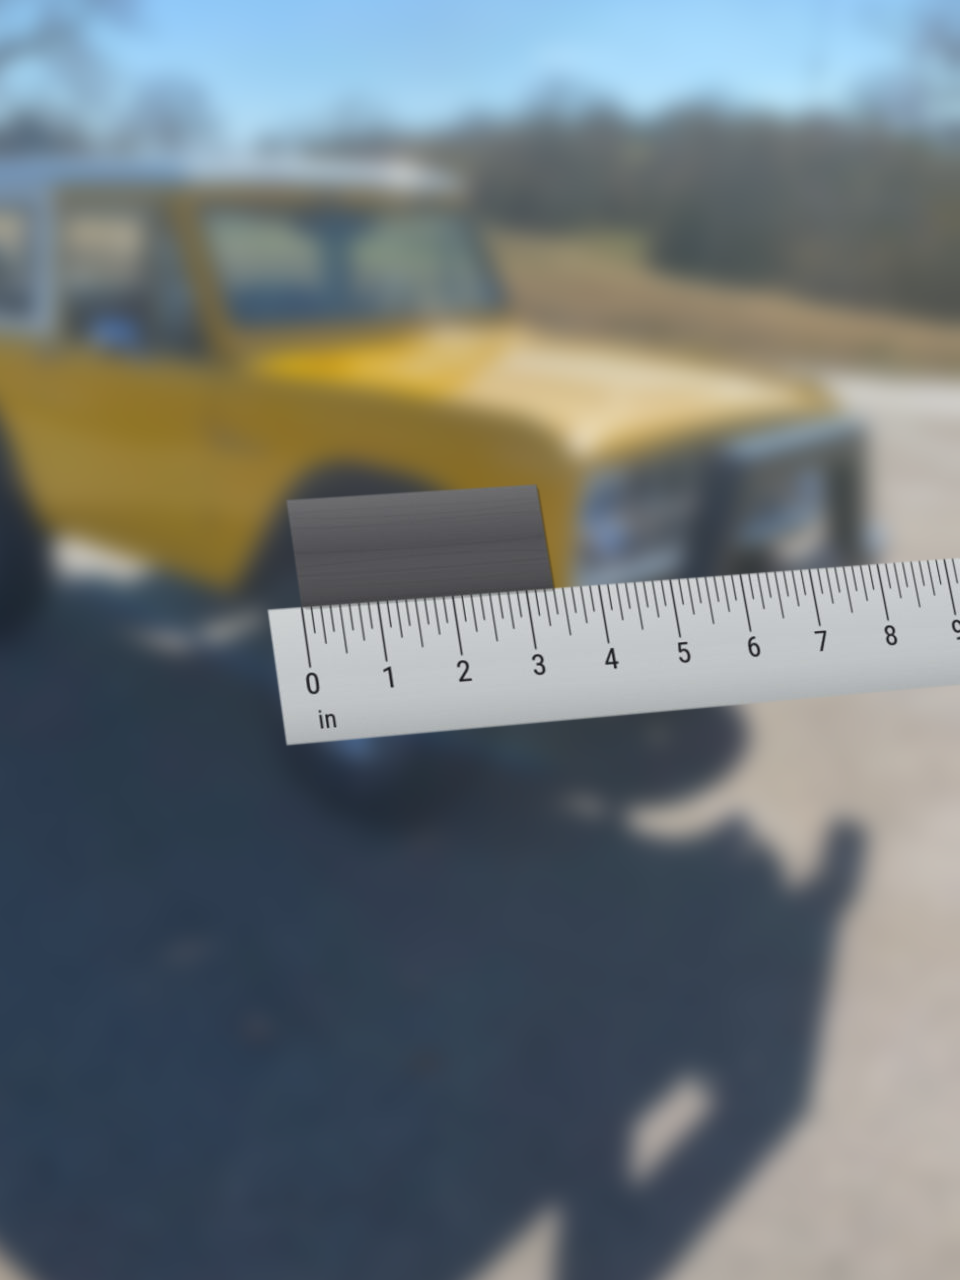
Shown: 3.375; in
